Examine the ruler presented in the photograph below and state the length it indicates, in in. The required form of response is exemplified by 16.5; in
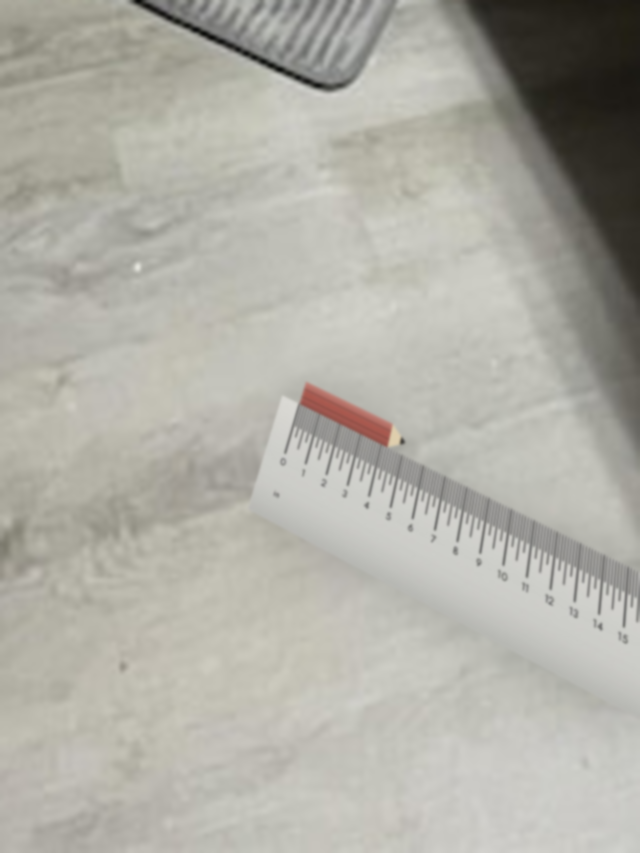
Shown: 5; in
